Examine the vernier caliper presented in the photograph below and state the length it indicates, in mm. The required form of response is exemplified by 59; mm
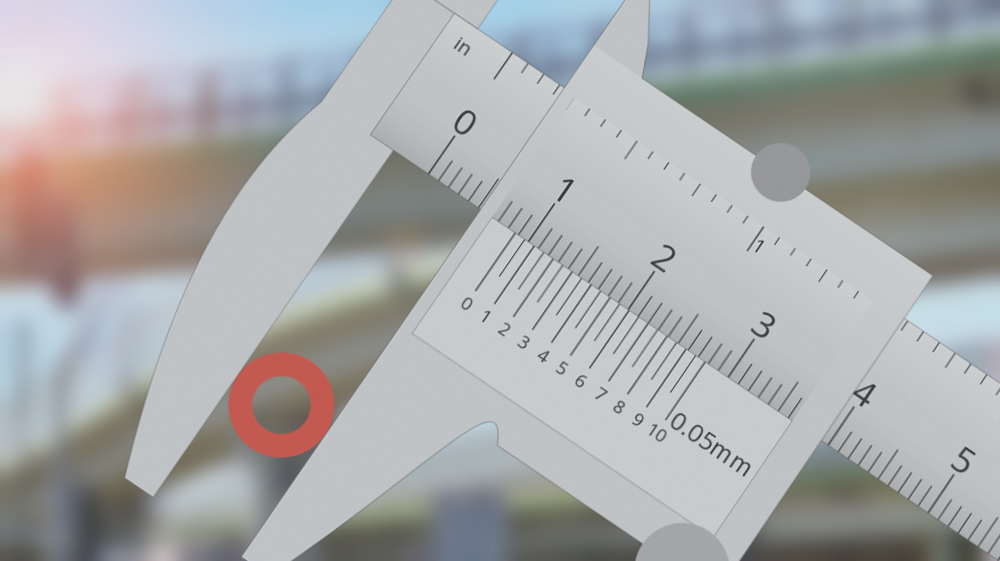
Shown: 8.7; mm
